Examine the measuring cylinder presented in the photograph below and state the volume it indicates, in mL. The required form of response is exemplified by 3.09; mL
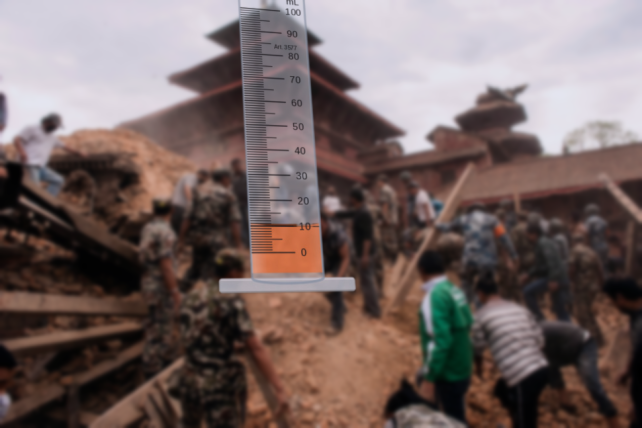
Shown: 10; mL
